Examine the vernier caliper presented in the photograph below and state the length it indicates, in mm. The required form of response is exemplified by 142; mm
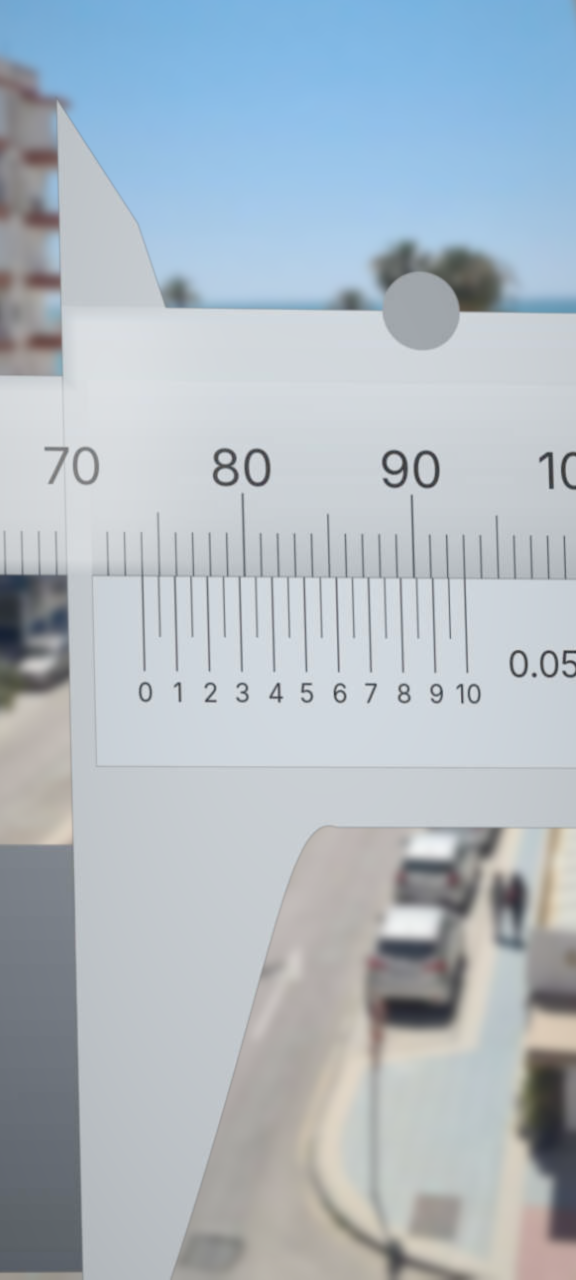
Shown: 74.0; mm
